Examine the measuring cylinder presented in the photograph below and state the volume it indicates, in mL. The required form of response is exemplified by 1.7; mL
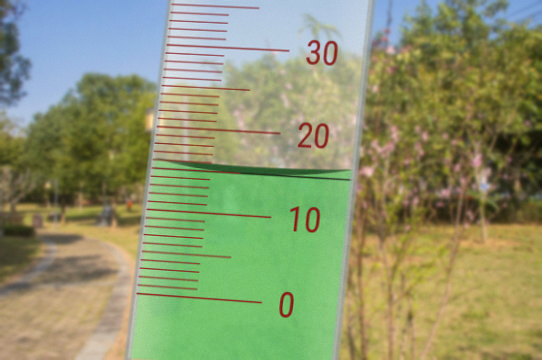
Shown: 15; mL
